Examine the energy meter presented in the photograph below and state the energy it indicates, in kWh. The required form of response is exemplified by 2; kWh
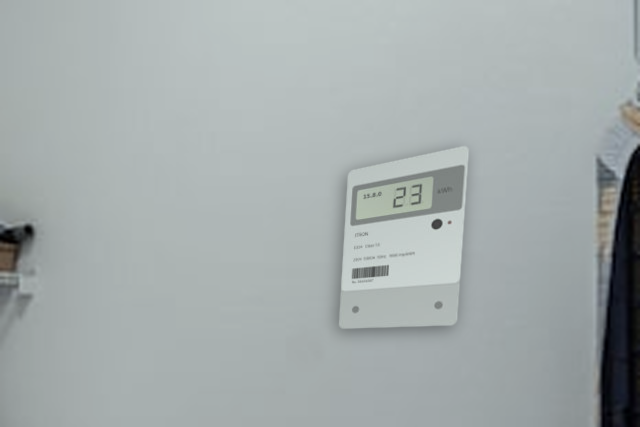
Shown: 23; kWh
